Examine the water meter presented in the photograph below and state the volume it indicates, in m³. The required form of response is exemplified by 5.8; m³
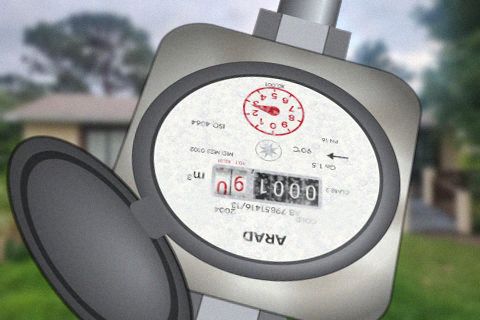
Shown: 1.902; m³
